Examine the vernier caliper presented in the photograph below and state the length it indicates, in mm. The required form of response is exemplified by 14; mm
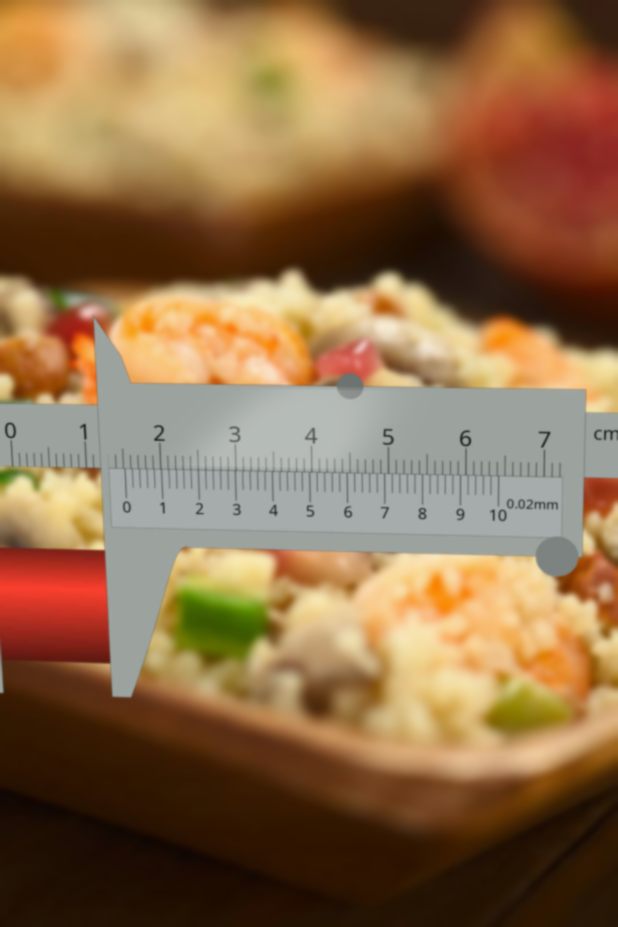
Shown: 15.2; mm
